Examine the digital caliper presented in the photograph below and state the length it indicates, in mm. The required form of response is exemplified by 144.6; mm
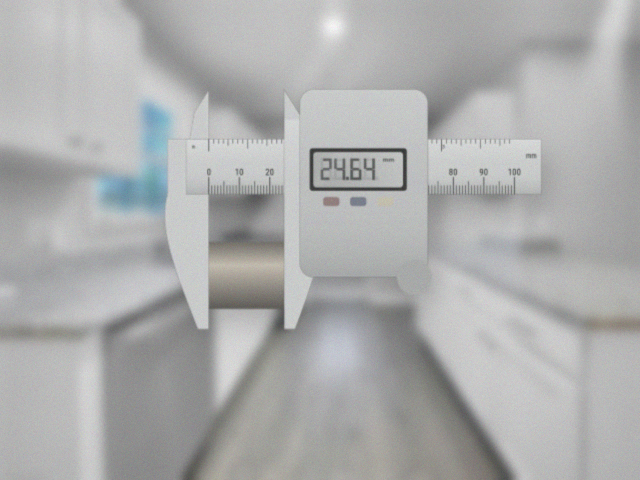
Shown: 24.64; mm
